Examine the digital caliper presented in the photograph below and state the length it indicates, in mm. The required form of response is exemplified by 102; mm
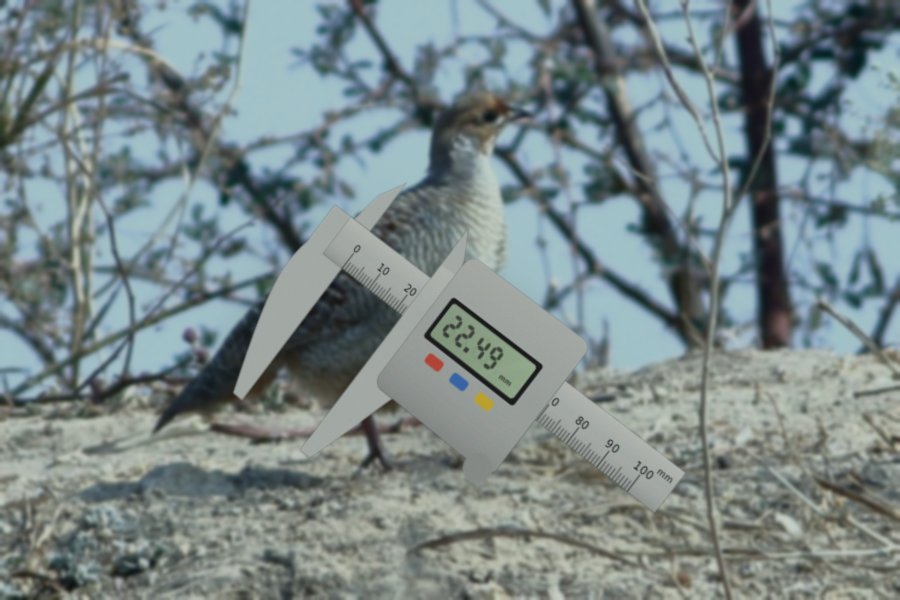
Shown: 22.49; mm
